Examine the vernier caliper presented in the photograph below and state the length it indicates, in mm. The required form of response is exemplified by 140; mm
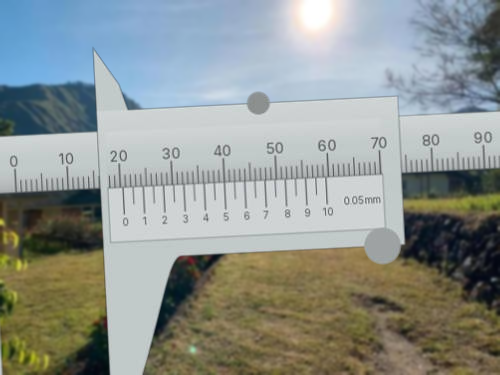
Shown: 20.5; mm
